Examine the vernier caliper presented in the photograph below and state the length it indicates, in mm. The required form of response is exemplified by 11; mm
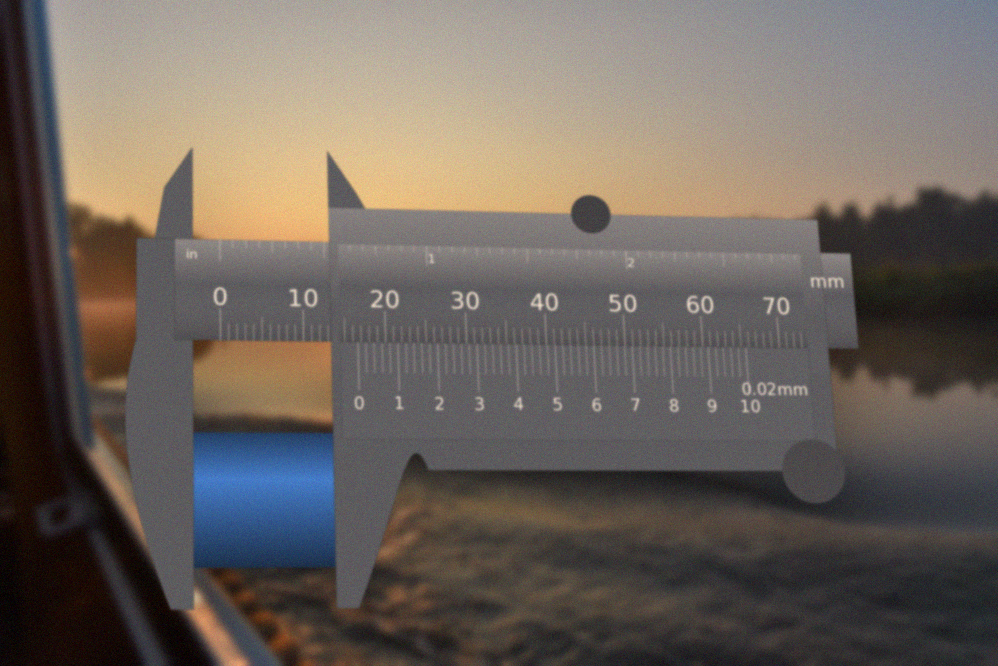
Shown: 16.6; mm
